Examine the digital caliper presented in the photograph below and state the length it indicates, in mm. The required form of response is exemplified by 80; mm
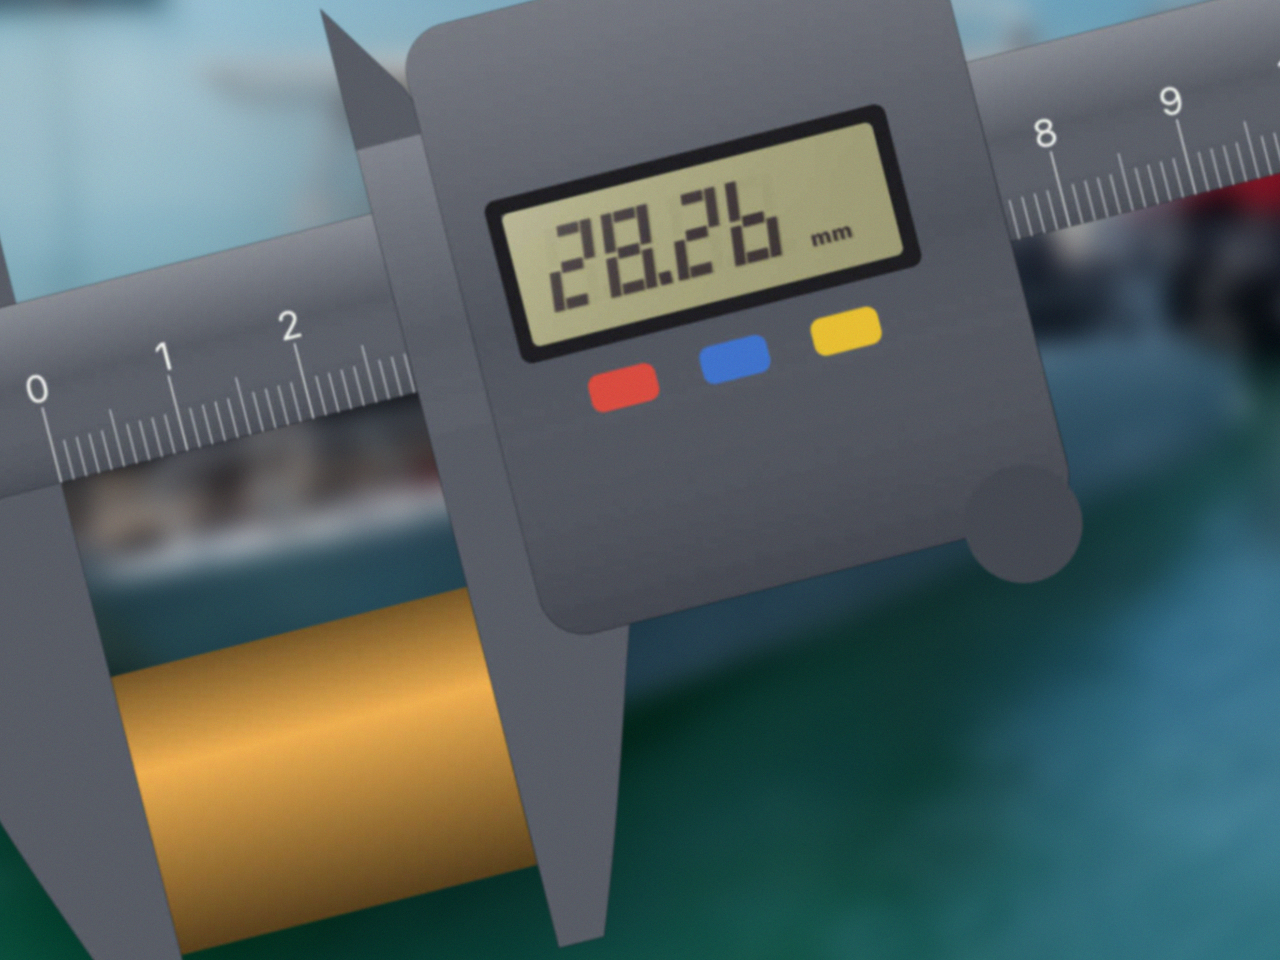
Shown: 28.26; mm
